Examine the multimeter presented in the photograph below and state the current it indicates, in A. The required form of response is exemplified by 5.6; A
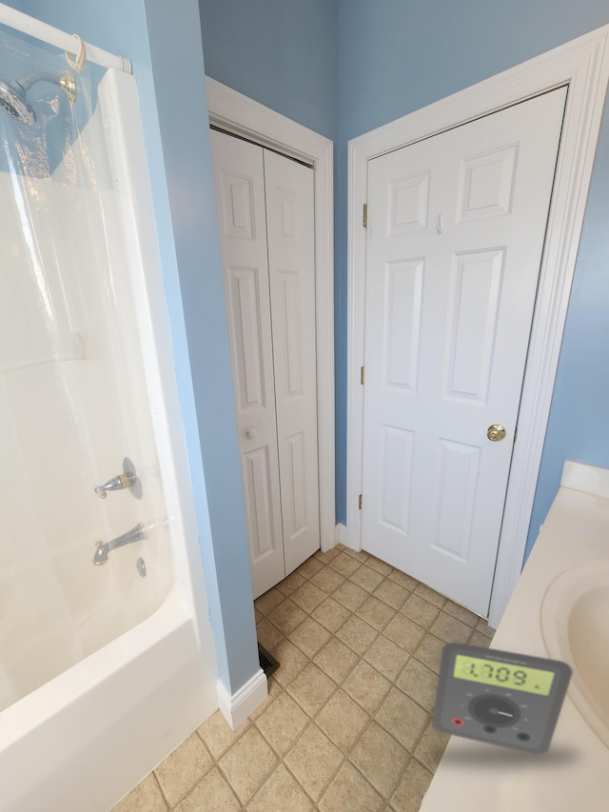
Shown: 1.709; A
